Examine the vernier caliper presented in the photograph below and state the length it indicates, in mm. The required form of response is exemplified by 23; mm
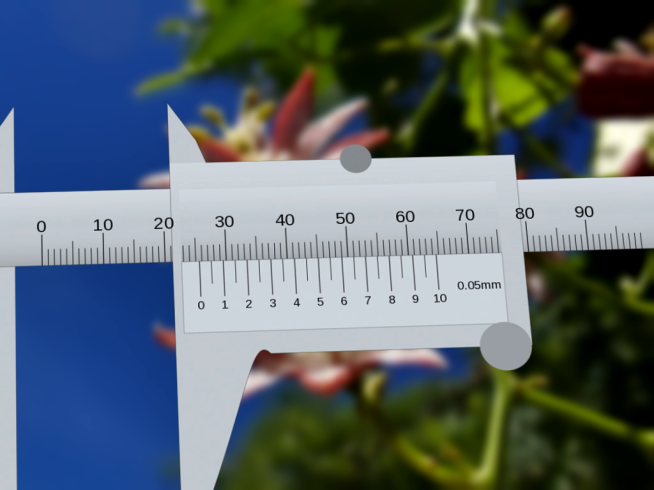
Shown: 25.6; mm
